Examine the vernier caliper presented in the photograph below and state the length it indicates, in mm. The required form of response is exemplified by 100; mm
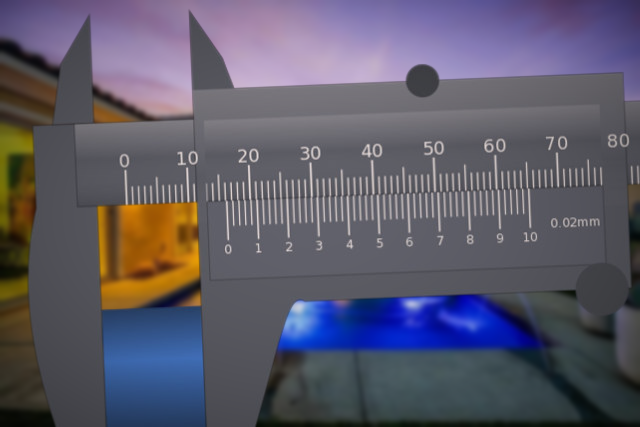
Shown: 16.2; mm
